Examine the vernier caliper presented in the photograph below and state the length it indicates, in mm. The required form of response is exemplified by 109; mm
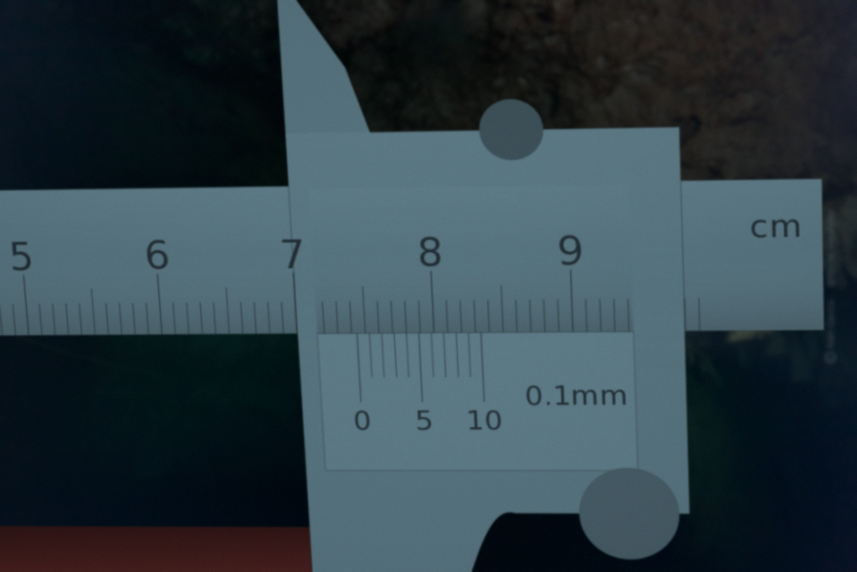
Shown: 74.4; mm
